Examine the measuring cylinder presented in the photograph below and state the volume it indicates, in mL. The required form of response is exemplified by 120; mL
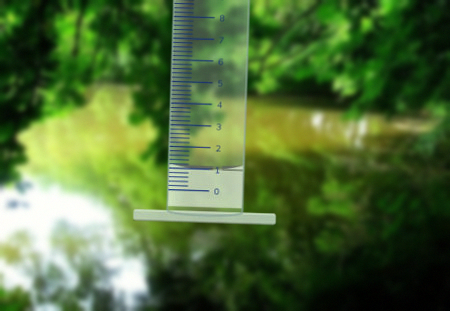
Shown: 1; mL
